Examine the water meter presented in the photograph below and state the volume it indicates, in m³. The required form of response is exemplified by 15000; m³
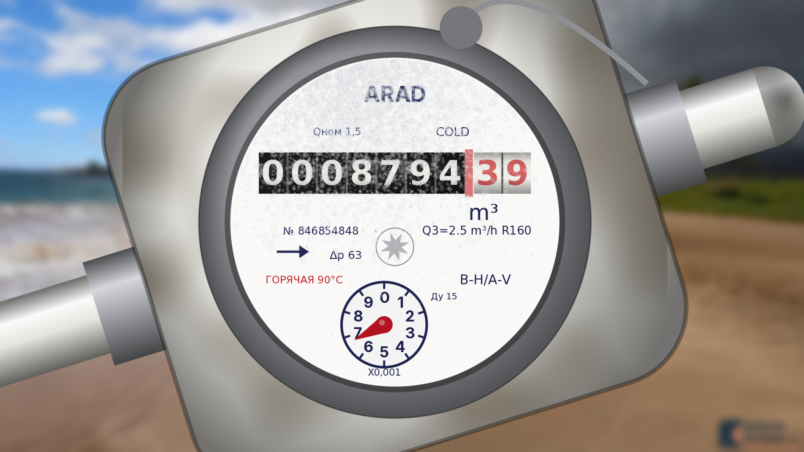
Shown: 8794.396; m³
